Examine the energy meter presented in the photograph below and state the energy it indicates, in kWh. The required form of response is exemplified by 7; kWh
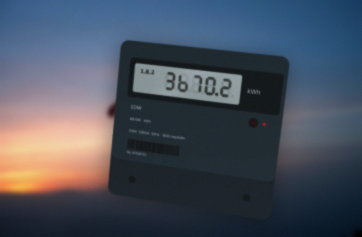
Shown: 3670.2; kWh
